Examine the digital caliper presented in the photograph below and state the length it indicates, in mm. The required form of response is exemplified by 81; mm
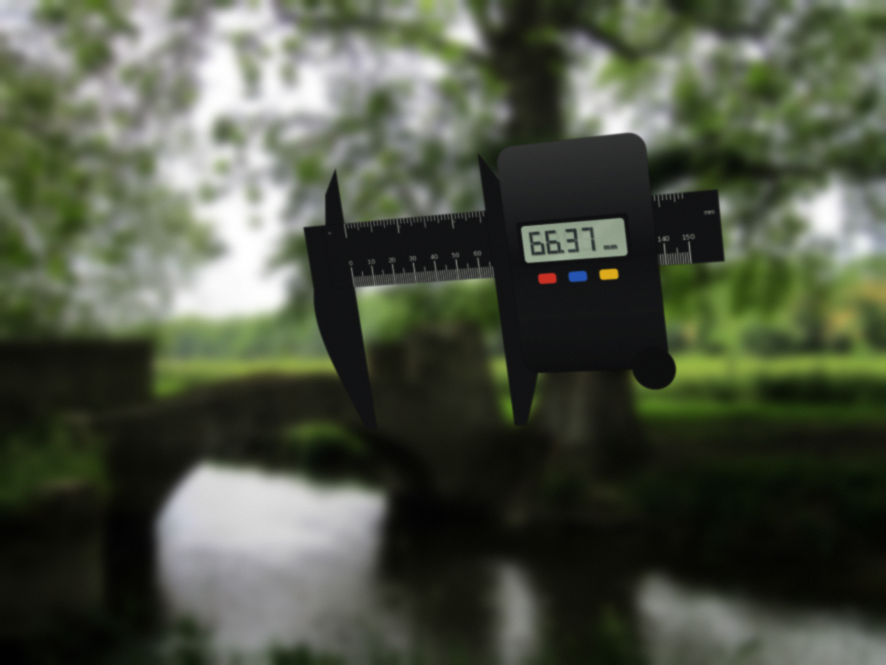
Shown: 66.37; mm
